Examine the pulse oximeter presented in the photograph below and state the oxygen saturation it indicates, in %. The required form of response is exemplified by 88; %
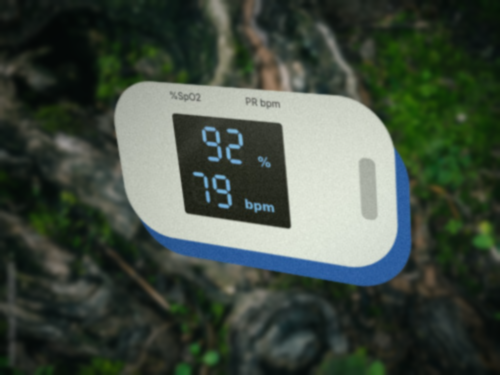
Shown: 92; %
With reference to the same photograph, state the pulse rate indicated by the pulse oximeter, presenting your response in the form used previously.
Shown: 79; bpm
